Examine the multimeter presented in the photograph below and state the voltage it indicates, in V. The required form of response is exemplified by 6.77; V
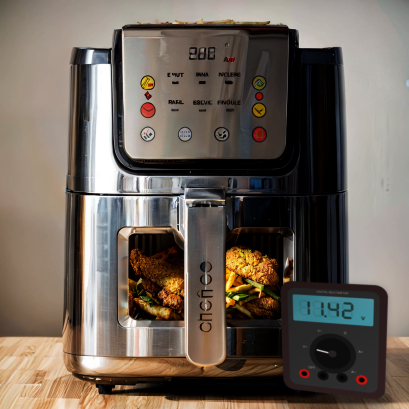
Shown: 11.42; V
